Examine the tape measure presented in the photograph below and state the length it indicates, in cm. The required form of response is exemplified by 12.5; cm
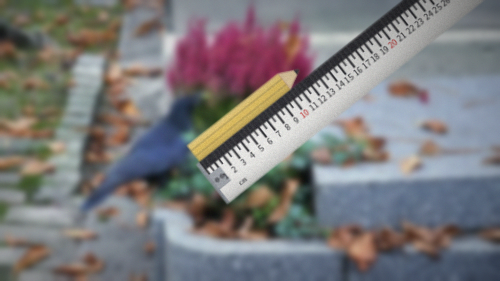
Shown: 12; cm
